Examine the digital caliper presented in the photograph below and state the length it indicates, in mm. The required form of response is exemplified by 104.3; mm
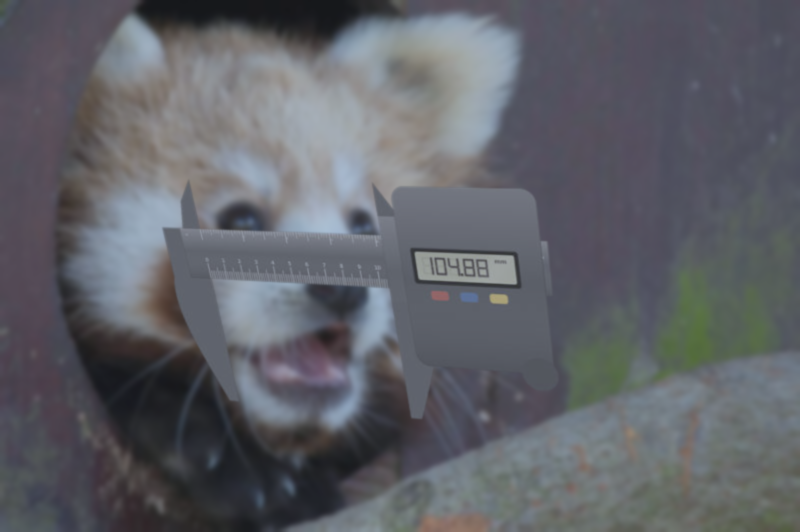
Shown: 104.88; mm
